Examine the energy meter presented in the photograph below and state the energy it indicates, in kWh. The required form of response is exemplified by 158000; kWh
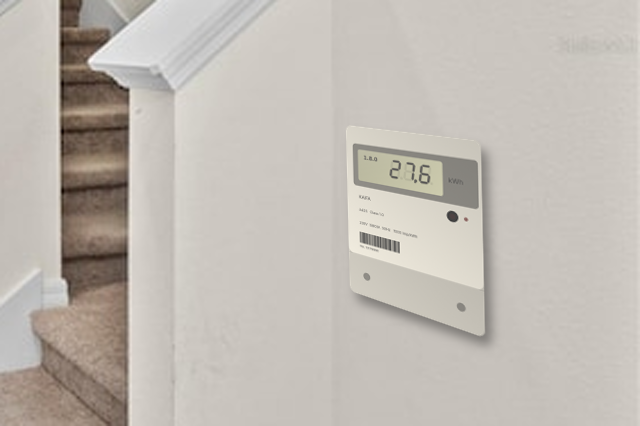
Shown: 27.6; kWh
